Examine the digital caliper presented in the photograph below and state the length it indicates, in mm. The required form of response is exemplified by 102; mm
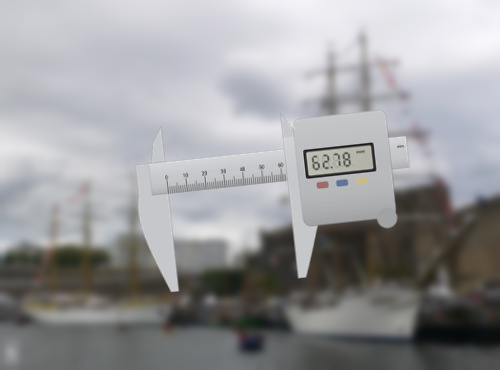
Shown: 62.78; mm
